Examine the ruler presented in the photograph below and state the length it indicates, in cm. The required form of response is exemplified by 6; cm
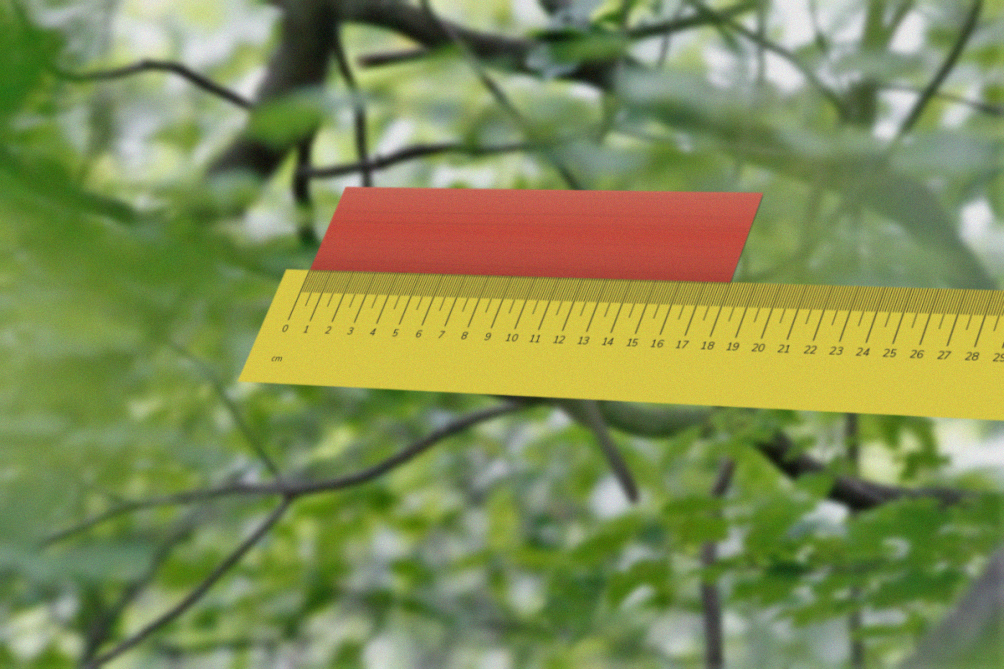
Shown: 18; cm
